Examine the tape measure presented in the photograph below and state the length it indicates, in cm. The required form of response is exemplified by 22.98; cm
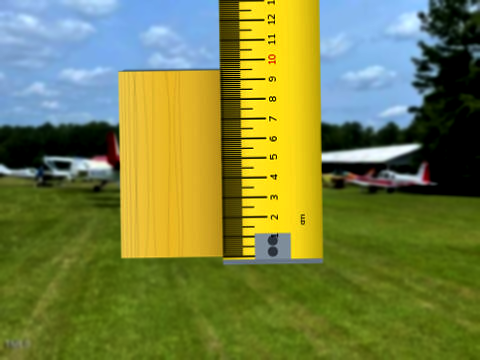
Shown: 9.5; cm
